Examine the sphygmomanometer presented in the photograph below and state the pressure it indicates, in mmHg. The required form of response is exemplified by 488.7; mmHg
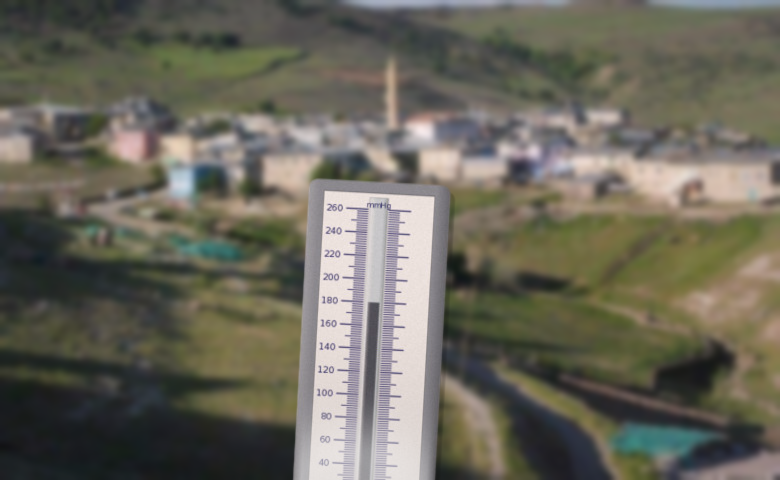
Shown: 180; mmHg
